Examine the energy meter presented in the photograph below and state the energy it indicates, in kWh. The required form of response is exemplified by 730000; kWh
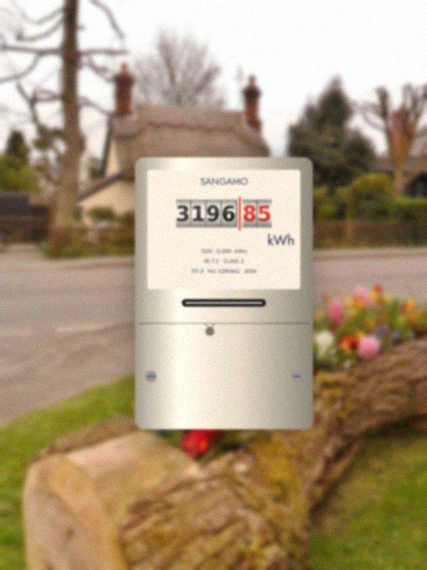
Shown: 3196.85; kWh
